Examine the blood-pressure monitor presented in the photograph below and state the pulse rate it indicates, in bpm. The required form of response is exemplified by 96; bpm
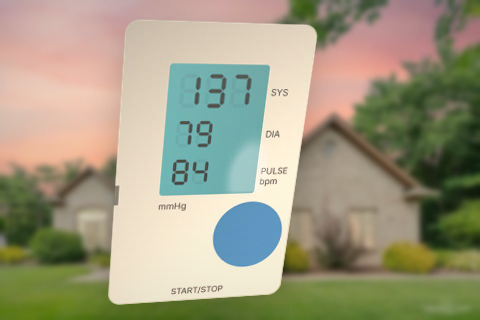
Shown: 84; bpm
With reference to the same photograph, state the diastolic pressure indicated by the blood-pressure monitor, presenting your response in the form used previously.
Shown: 79; mmHg
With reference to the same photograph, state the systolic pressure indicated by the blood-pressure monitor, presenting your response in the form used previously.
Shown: 137; mmHg
